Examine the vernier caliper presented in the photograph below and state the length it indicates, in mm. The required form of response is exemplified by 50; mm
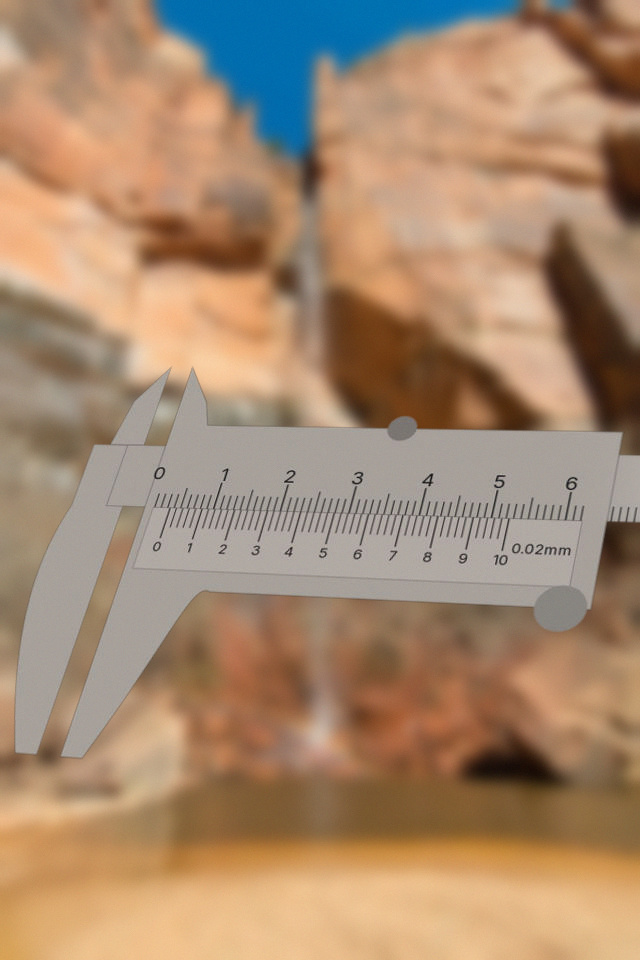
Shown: 3.4; mm
